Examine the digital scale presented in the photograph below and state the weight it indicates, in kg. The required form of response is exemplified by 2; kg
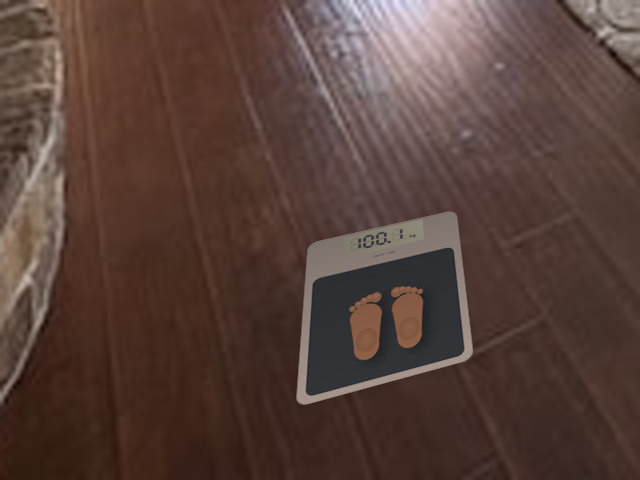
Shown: 100.1; kg
